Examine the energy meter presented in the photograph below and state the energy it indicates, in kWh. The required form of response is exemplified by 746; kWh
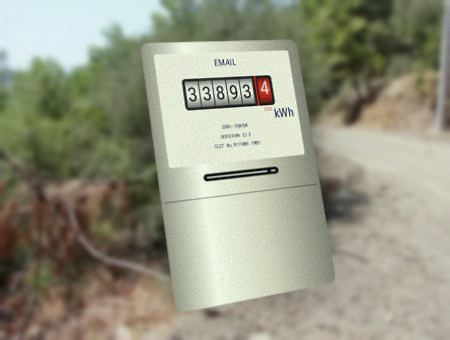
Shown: 33893.4; kWh
